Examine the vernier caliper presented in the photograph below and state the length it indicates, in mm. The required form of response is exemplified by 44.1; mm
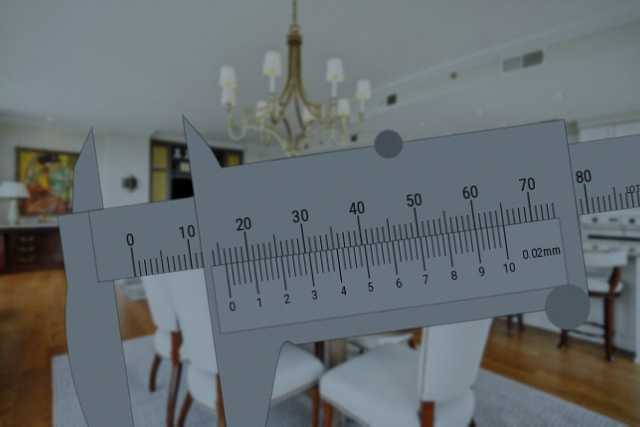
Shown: 16.0; mm
